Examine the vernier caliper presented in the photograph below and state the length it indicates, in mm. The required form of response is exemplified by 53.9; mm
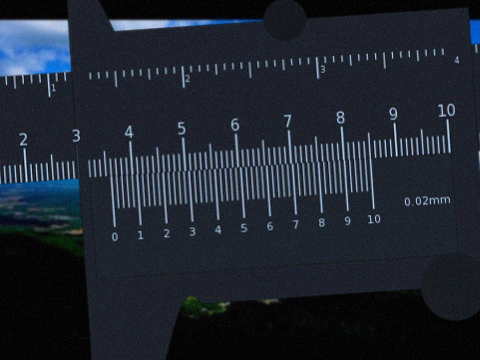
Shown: 36.0; mm
